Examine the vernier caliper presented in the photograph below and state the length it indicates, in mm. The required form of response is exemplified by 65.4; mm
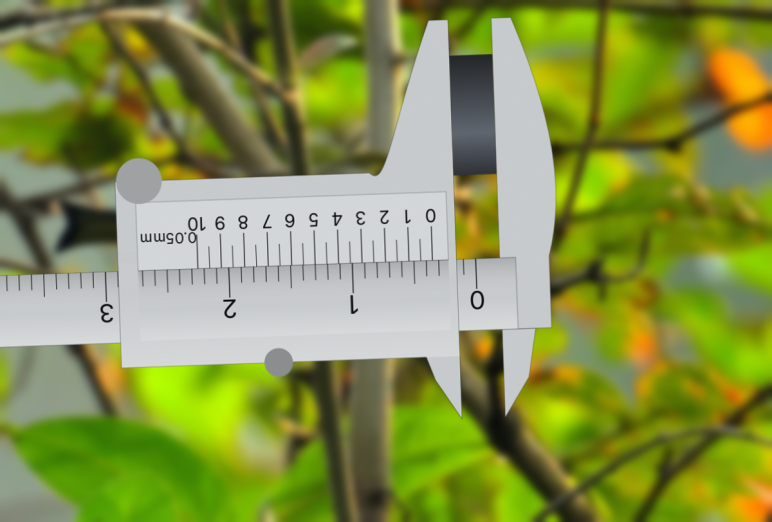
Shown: 3.5; mm
